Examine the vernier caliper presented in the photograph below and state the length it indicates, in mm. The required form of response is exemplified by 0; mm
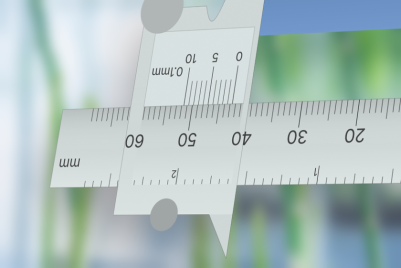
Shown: 42.6; mm
